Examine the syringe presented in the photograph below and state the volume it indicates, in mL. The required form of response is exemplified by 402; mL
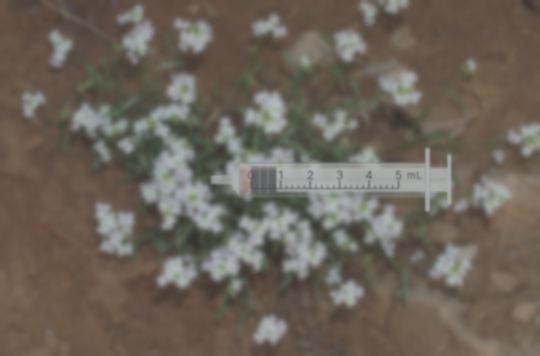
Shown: 0; mL
